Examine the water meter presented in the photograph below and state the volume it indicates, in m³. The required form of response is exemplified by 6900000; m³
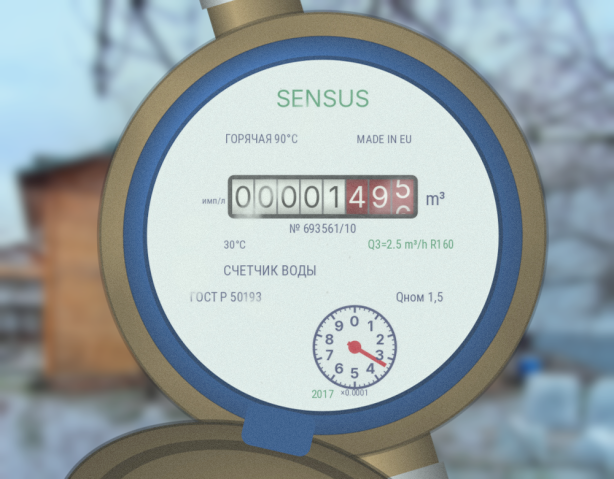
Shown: 1.4953; m³
